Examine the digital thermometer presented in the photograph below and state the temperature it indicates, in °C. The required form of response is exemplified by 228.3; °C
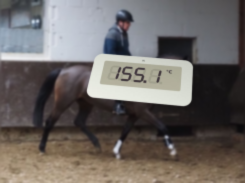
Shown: 155.1; °C
